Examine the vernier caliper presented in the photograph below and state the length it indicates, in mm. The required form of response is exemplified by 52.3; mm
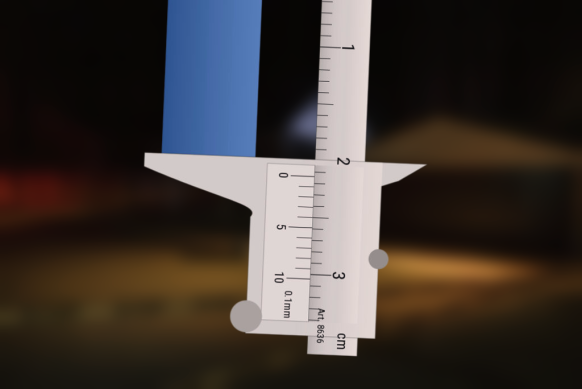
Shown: 21.4; mm
